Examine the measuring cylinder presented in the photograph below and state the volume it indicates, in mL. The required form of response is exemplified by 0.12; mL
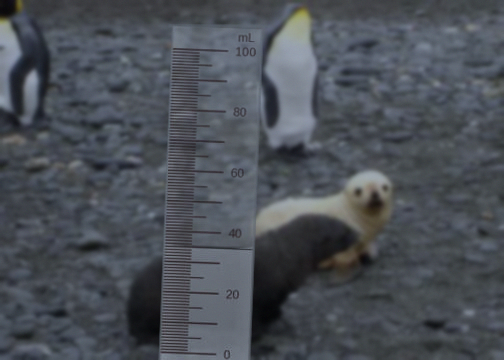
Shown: 35; mL
